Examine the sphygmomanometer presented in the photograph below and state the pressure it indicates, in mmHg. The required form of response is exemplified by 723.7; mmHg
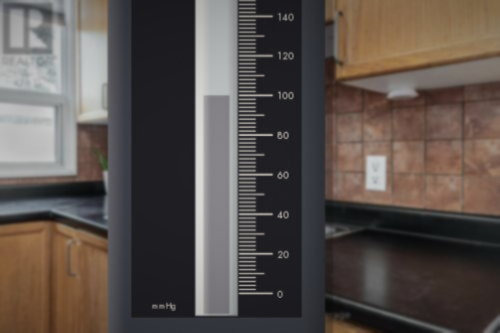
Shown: 100; mmHg
